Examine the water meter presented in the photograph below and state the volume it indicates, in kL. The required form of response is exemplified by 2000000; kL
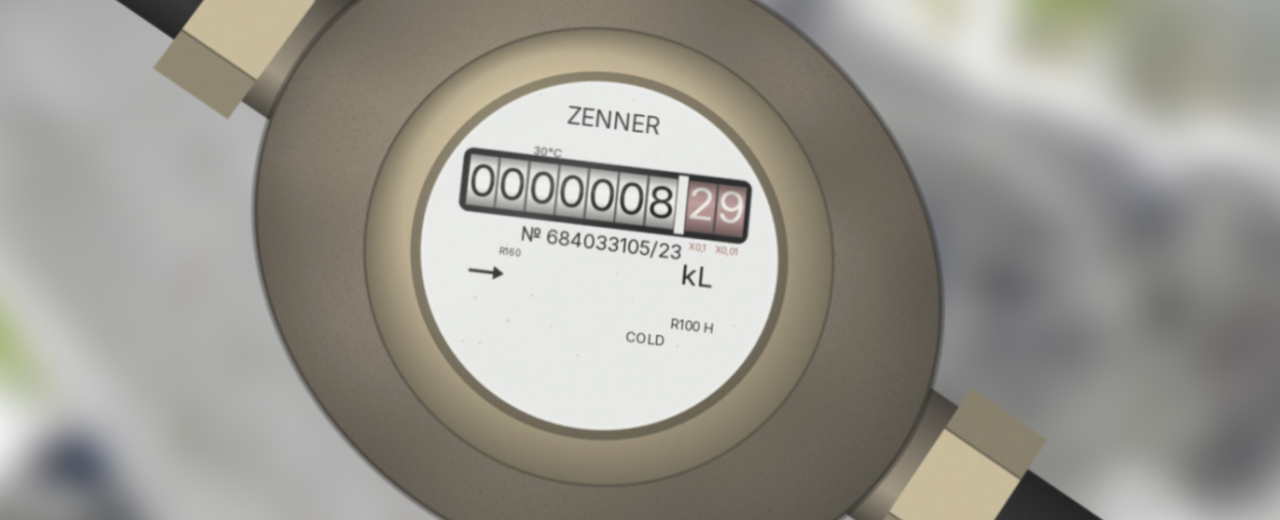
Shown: 8.29; kL
